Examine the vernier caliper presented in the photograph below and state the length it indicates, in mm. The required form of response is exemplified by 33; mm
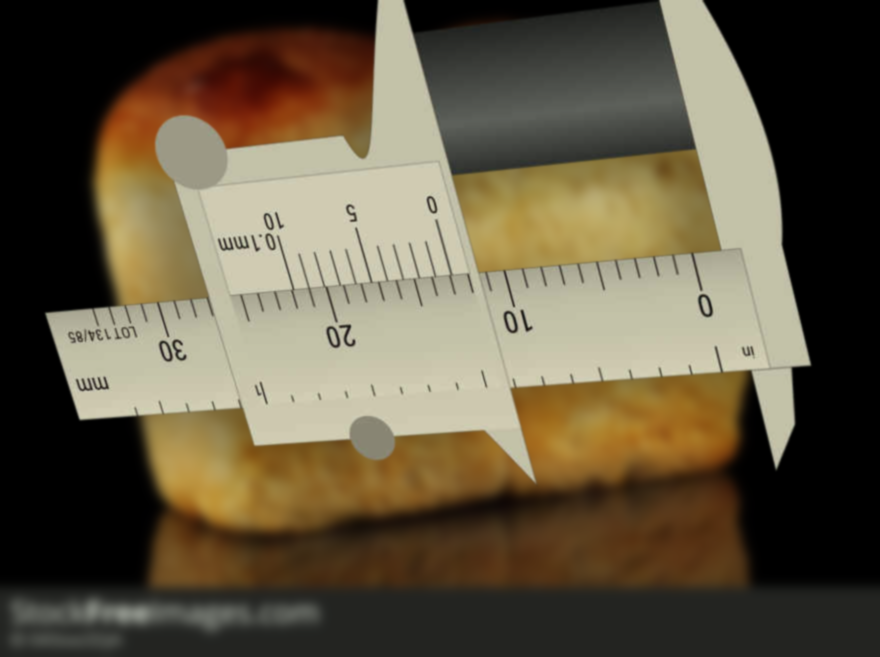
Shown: 12.9; mm
